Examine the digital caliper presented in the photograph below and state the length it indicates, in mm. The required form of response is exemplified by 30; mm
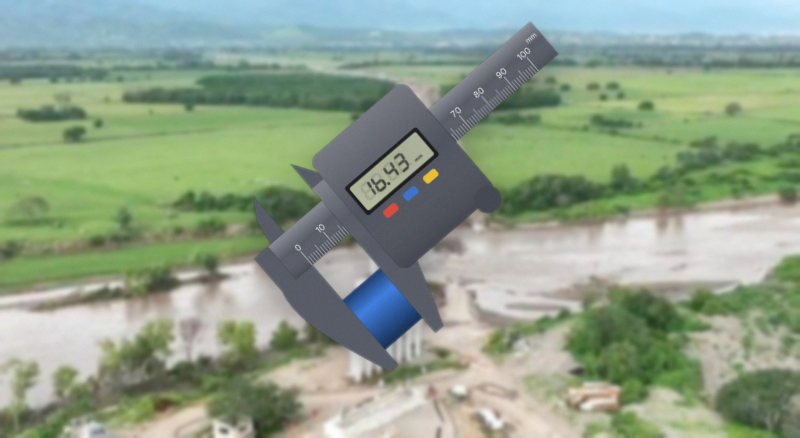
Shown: 16.43; mm
